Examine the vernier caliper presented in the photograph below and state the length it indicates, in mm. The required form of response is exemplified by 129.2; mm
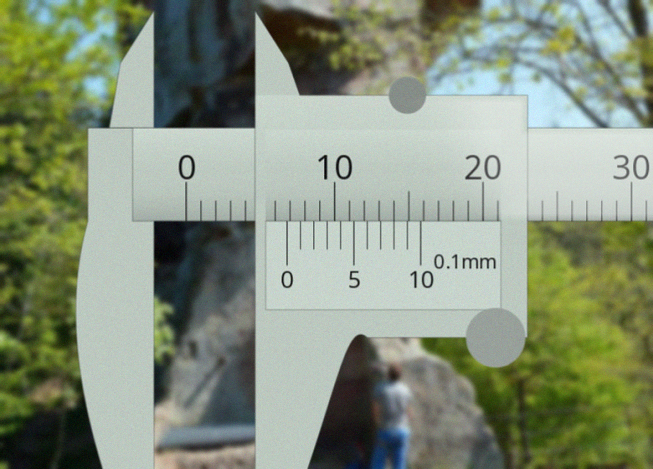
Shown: 6.8; mm
